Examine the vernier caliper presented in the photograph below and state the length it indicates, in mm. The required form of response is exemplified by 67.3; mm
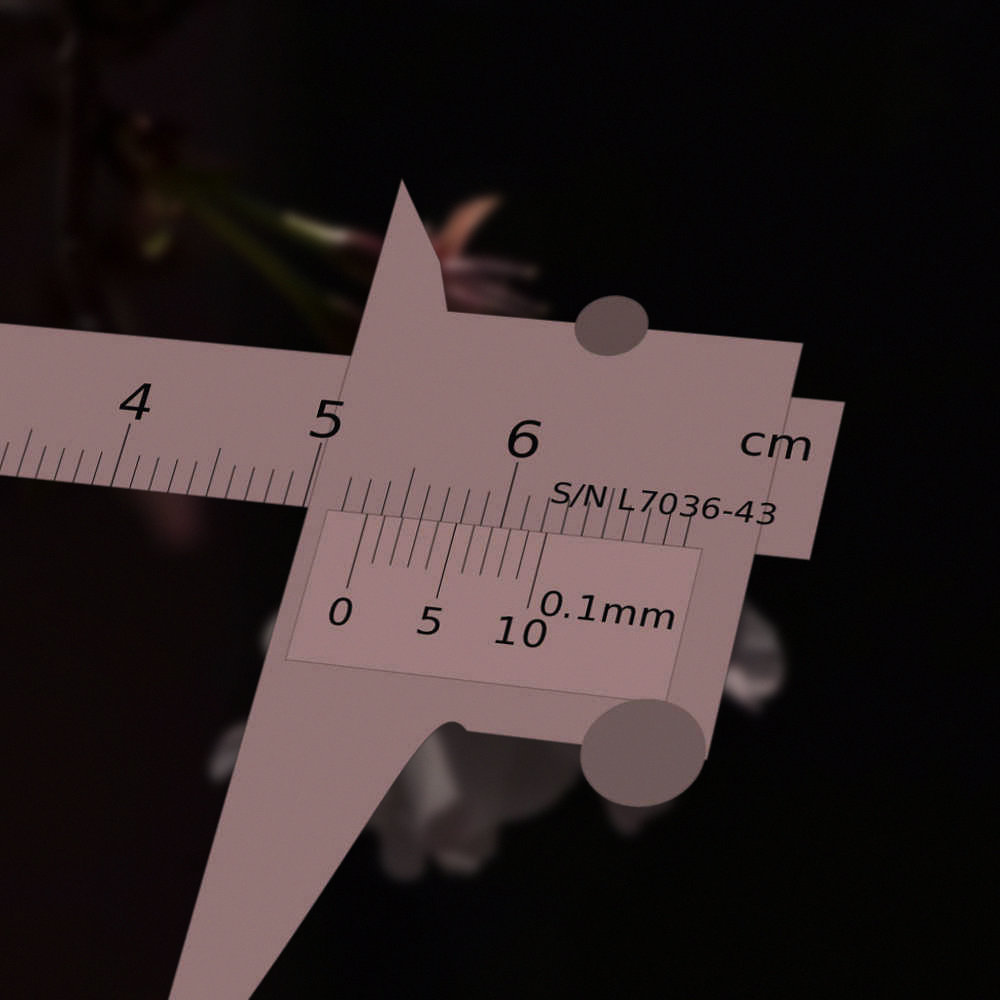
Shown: 53.3; mm
